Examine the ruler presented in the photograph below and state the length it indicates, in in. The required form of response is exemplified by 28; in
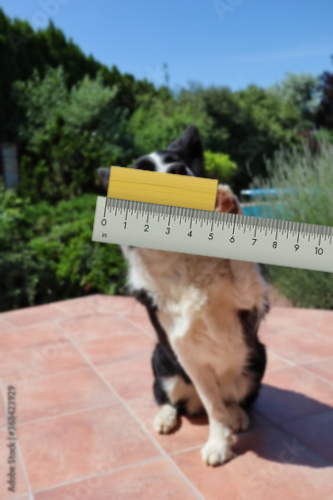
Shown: 5; in
